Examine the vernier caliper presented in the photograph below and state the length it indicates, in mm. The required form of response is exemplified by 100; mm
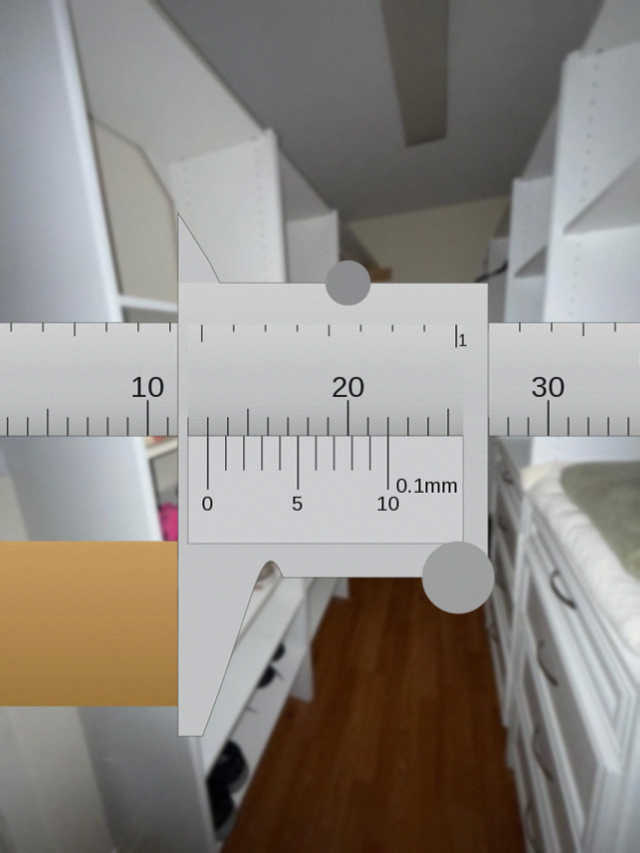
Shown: 13.0; mm
